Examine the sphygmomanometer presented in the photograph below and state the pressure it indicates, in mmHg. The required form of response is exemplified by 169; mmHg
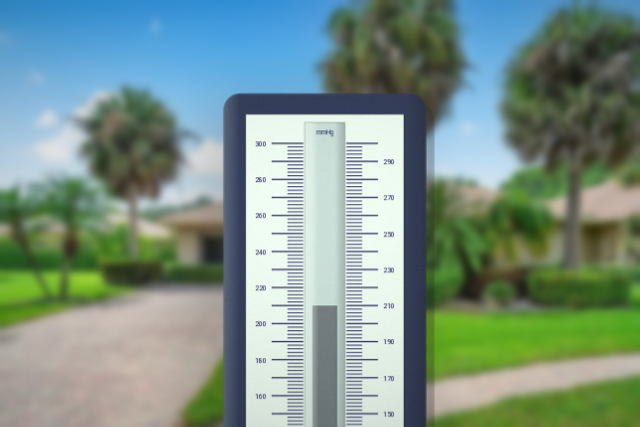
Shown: 210; mmHg
